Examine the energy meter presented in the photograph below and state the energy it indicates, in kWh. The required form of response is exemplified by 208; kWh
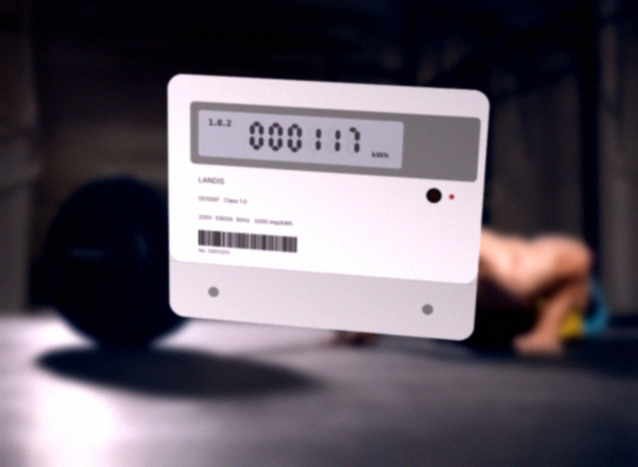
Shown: 117; kWh
